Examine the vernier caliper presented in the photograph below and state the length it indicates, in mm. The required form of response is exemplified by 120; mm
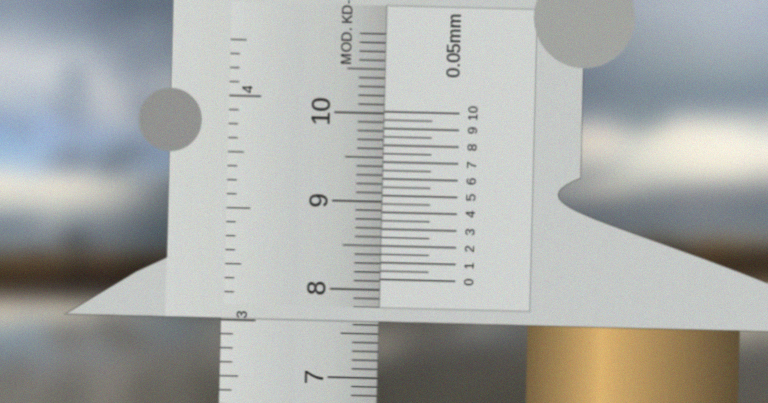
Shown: 81.2; mm
